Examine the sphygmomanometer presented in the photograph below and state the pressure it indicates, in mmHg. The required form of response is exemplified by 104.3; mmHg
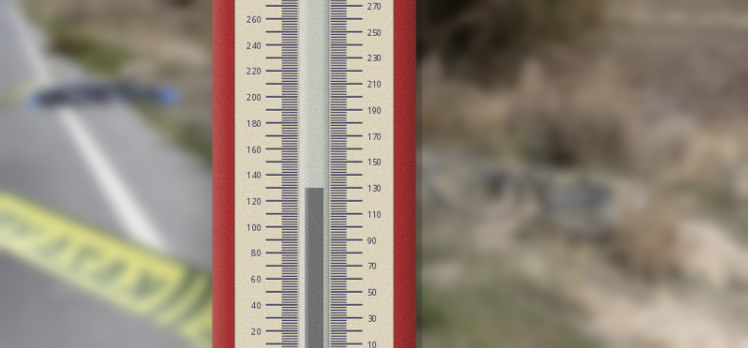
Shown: 130; mmHg
